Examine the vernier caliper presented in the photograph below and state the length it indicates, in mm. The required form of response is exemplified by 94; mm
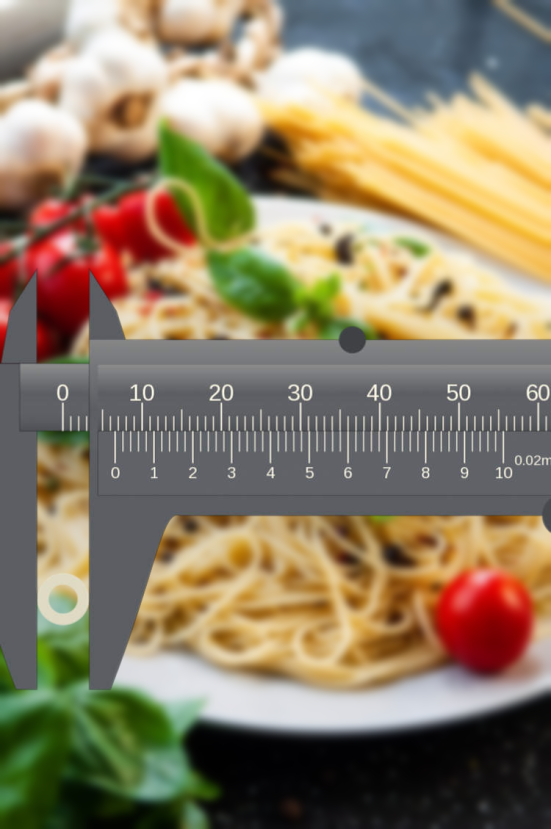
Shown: 6.6; mm
